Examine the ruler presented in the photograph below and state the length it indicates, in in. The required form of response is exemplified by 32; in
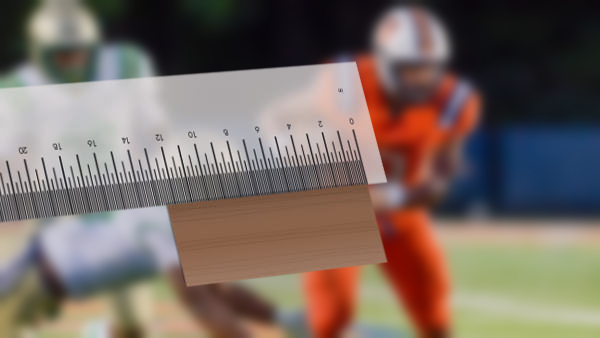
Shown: 12.5; in
